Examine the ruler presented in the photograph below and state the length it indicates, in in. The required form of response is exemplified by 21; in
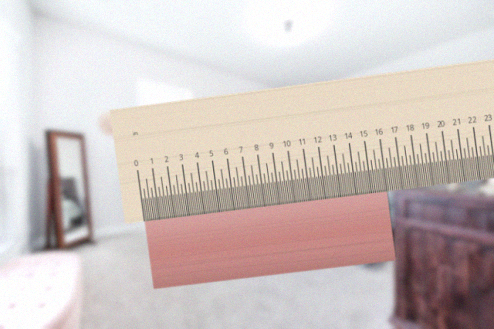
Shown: 16; in
